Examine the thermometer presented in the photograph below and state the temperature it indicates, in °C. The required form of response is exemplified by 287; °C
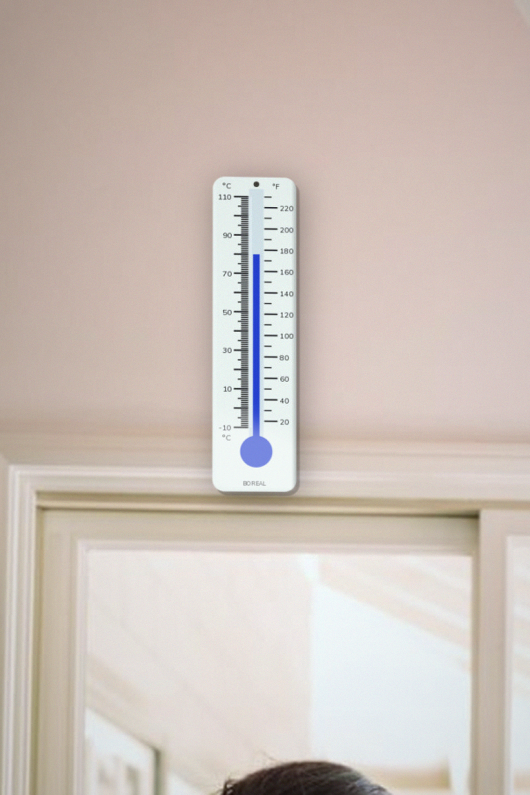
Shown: 80; °C
